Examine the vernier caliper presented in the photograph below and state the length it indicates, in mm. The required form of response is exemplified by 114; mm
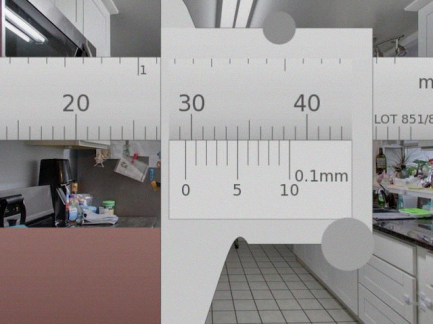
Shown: 29.5; mm
